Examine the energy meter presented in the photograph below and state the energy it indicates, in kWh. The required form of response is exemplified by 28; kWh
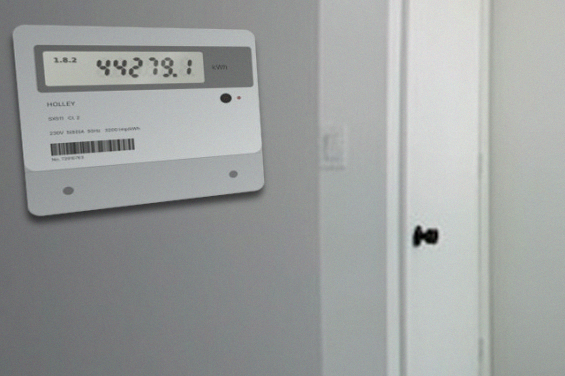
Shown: 44279.1; kWh
